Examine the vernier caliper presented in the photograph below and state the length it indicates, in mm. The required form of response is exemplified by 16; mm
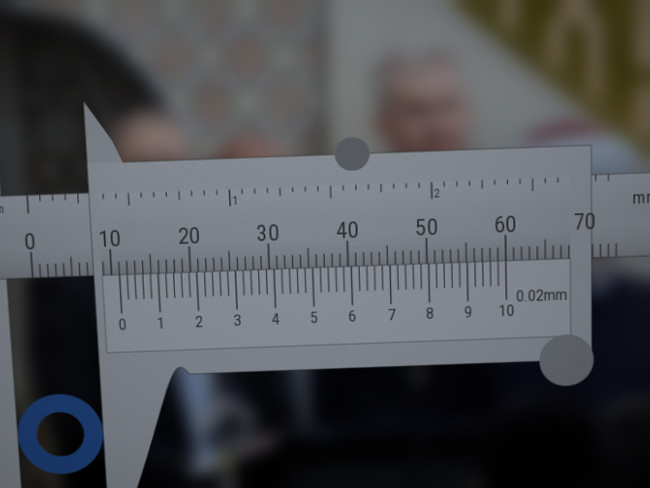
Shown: 11.0; mm
